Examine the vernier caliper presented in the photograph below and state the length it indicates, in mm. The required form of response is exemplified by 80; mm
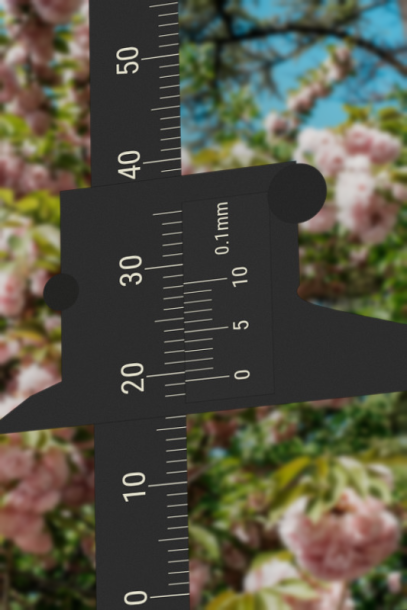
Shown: 19.2; mm
